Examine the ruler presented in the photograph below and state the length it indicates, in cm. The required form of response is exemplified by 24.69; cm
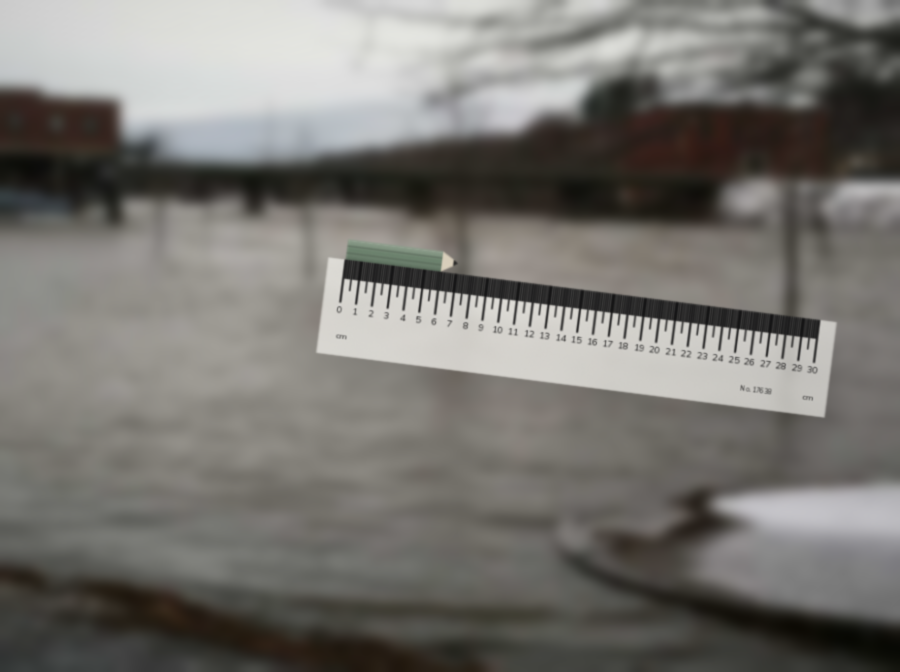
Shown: 7; cm
